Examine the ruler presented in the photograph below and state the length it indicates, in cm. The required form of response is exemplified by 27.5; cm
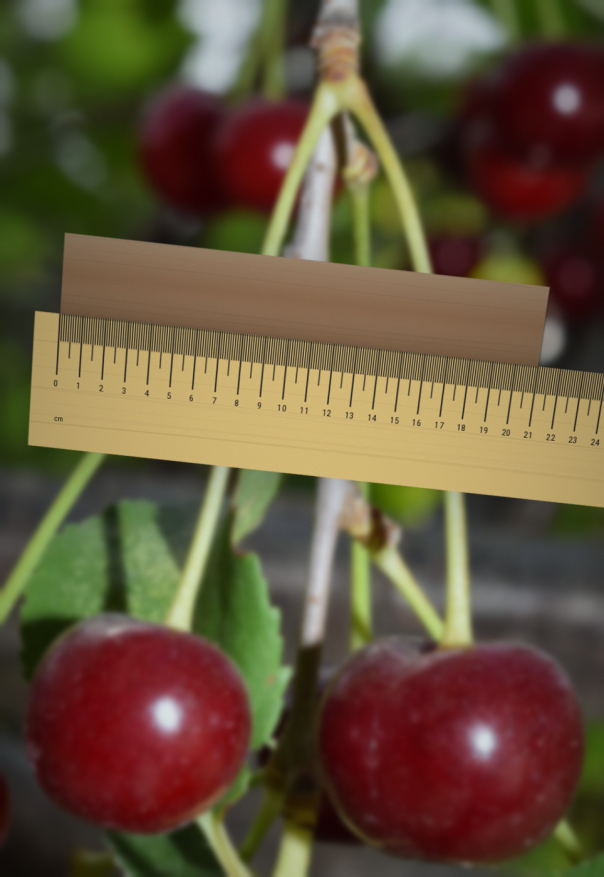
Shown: 21; cm
